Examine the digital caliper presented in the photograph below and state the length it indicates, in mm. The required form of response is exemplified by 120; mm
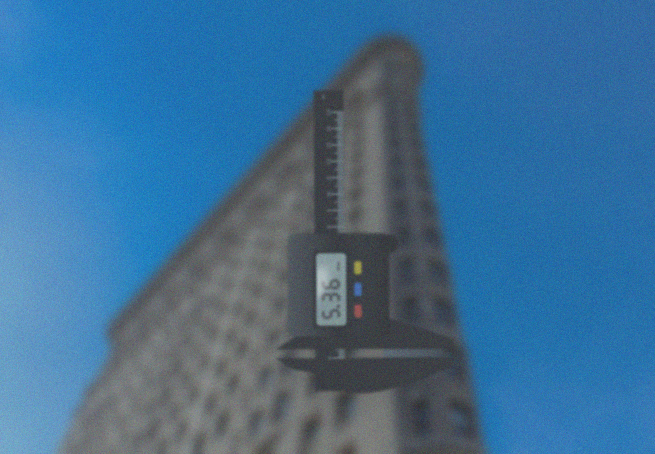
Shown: 5.36; mm
